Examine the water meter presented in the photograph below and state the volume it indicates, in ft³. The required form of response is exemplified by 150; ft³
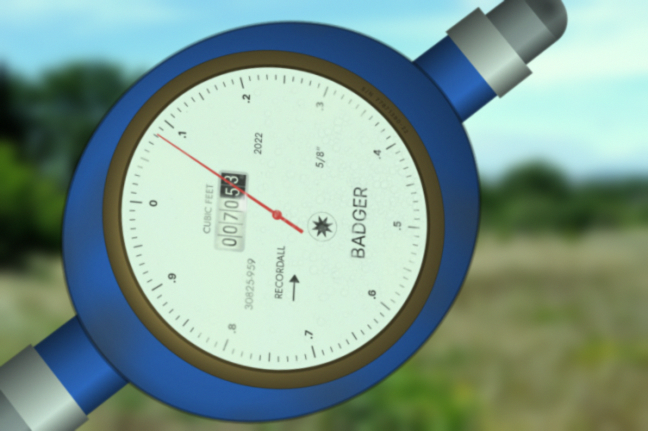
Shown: 7053.08; ft³
